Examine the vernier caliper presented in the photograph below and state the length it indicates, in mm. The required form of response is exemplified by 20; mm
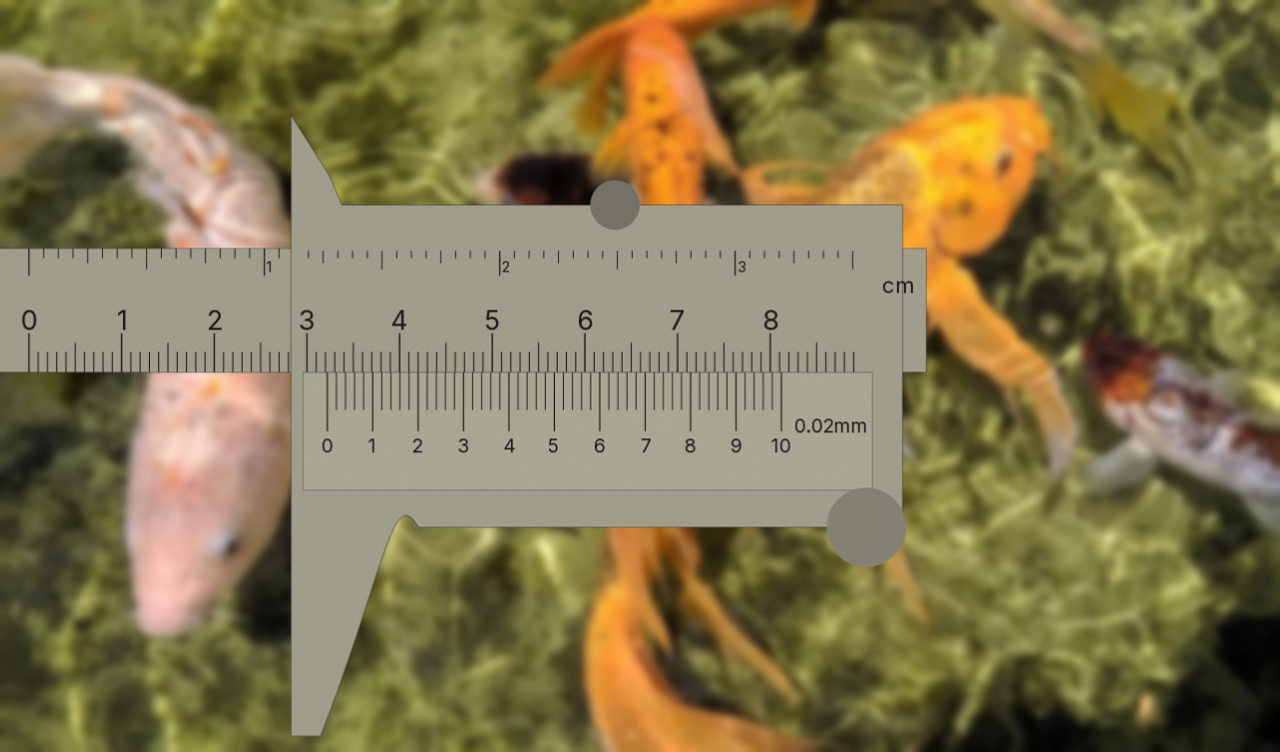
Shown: 32.2; mm
